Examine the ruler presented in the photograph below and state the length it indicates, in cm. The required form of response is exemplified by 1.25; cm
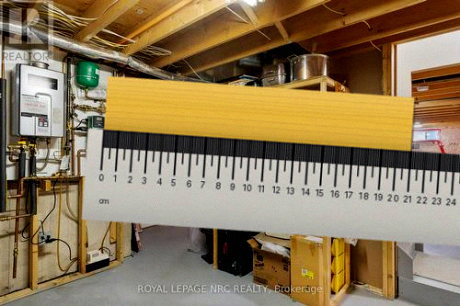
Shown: 21; cm
